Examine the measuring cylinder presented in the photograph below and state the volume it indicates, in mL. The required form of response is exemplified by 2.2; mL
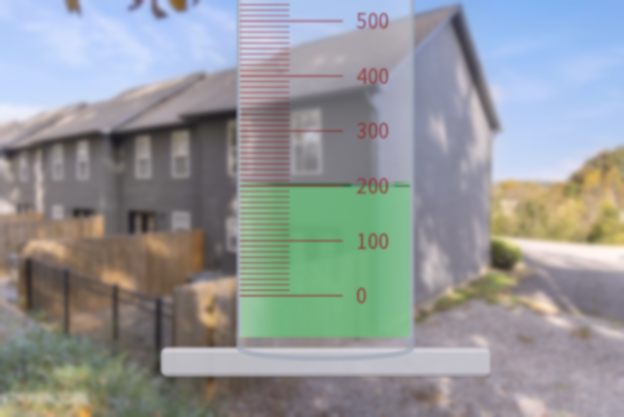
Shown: 200; mL
